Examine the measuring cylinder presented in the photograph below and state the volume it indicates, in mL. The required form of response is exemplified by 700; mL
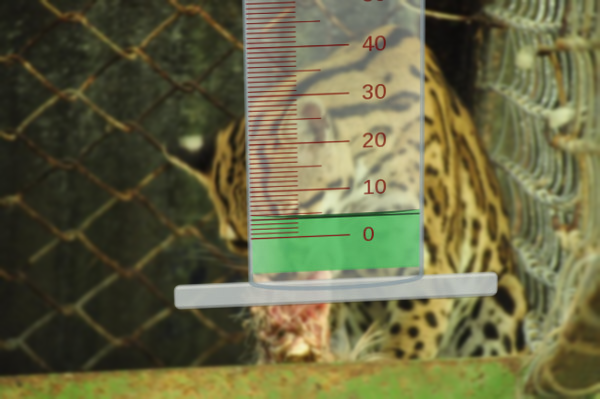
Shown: 4; mL
